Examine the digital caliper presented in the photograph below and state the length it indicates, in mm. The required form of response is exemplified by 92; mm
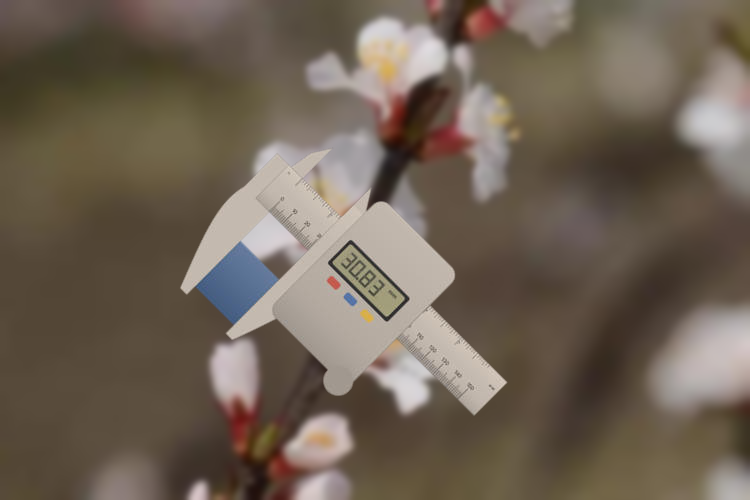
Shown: 30.83; mm
